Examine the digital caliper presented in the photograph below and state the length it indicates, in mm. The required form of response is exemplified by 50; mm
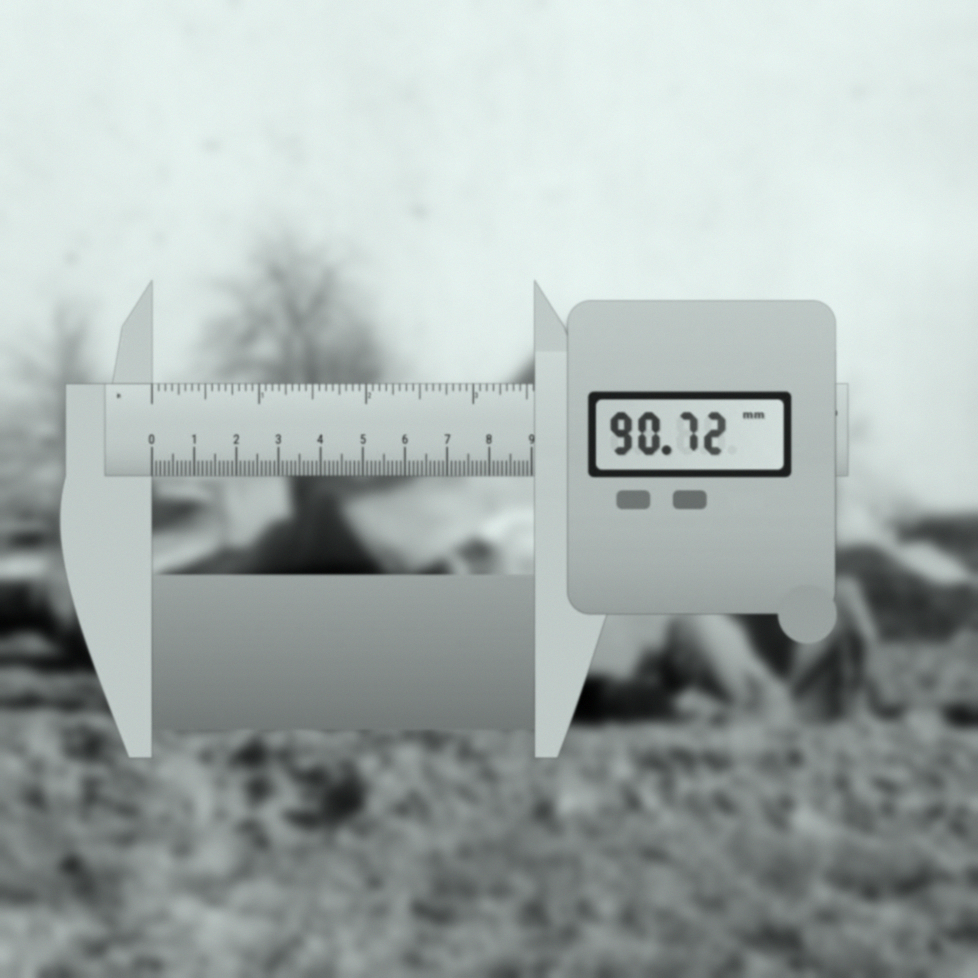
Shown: 90.72; mm
